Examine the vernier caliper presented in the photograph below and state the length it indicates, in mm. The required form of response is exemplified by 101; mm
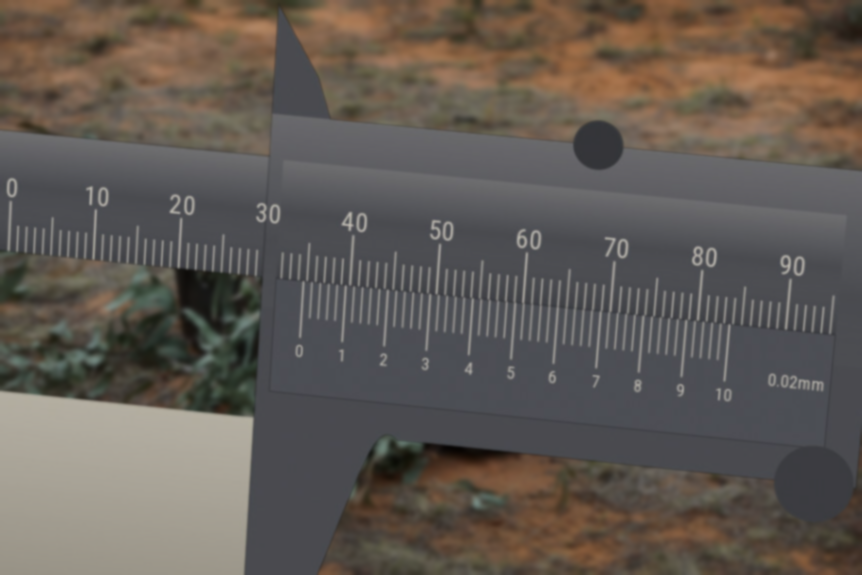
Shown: 34.6; mm
